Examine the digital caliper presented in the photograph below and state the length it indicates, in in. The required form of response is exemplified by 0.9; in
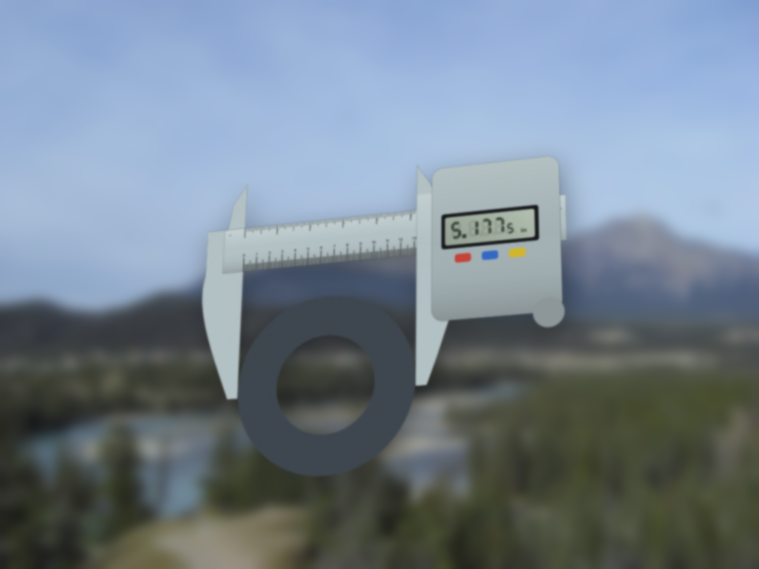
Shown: 5.1775; in
